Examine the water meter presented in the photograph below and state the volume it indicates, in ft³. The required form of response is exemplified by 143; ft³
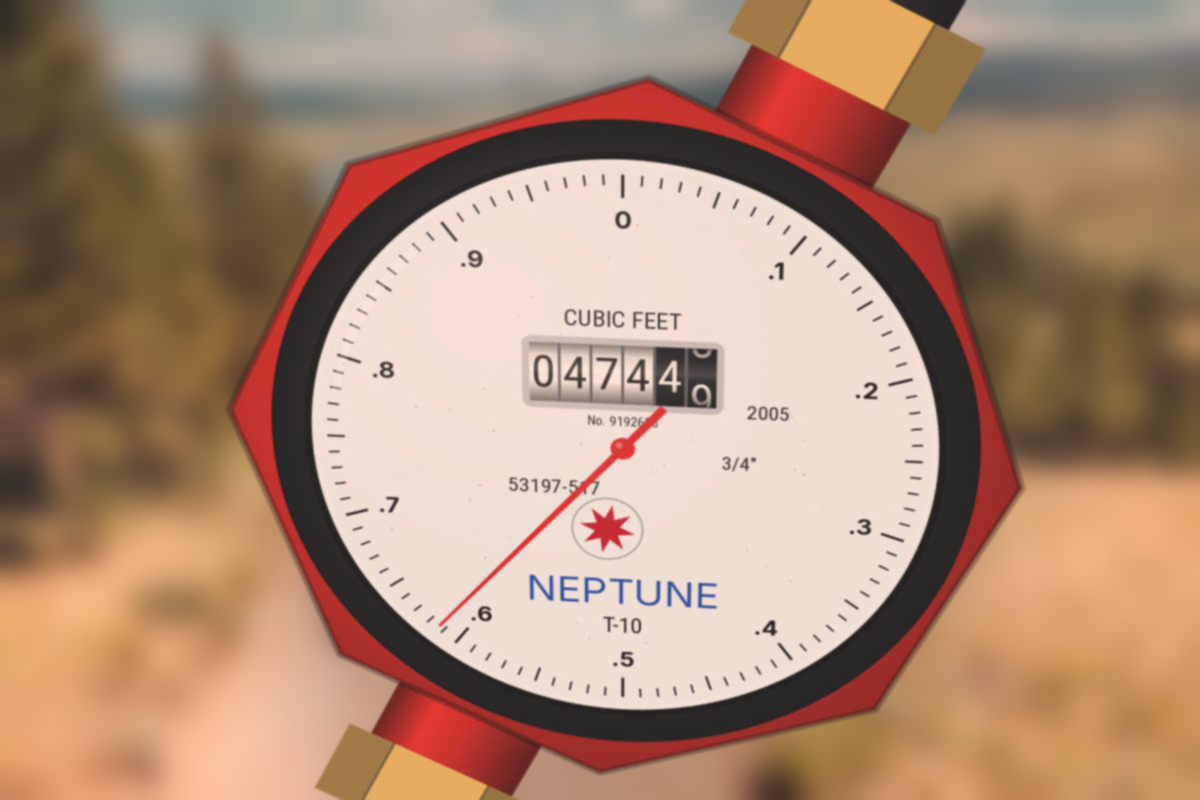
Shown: 47448.61; ft³
